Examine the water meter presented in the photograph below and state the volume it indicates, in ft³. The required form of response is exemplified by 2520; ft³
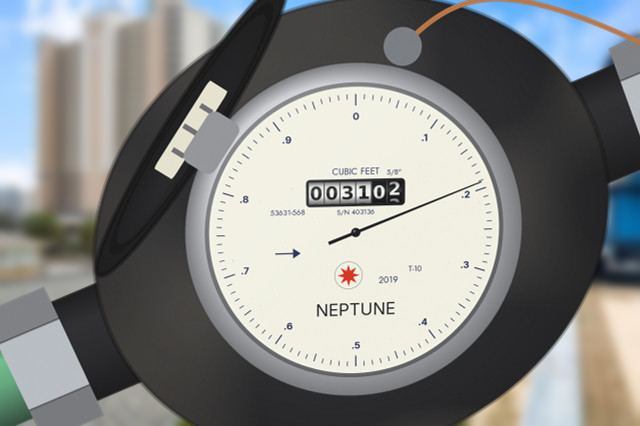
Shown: 3102.19; ft³
